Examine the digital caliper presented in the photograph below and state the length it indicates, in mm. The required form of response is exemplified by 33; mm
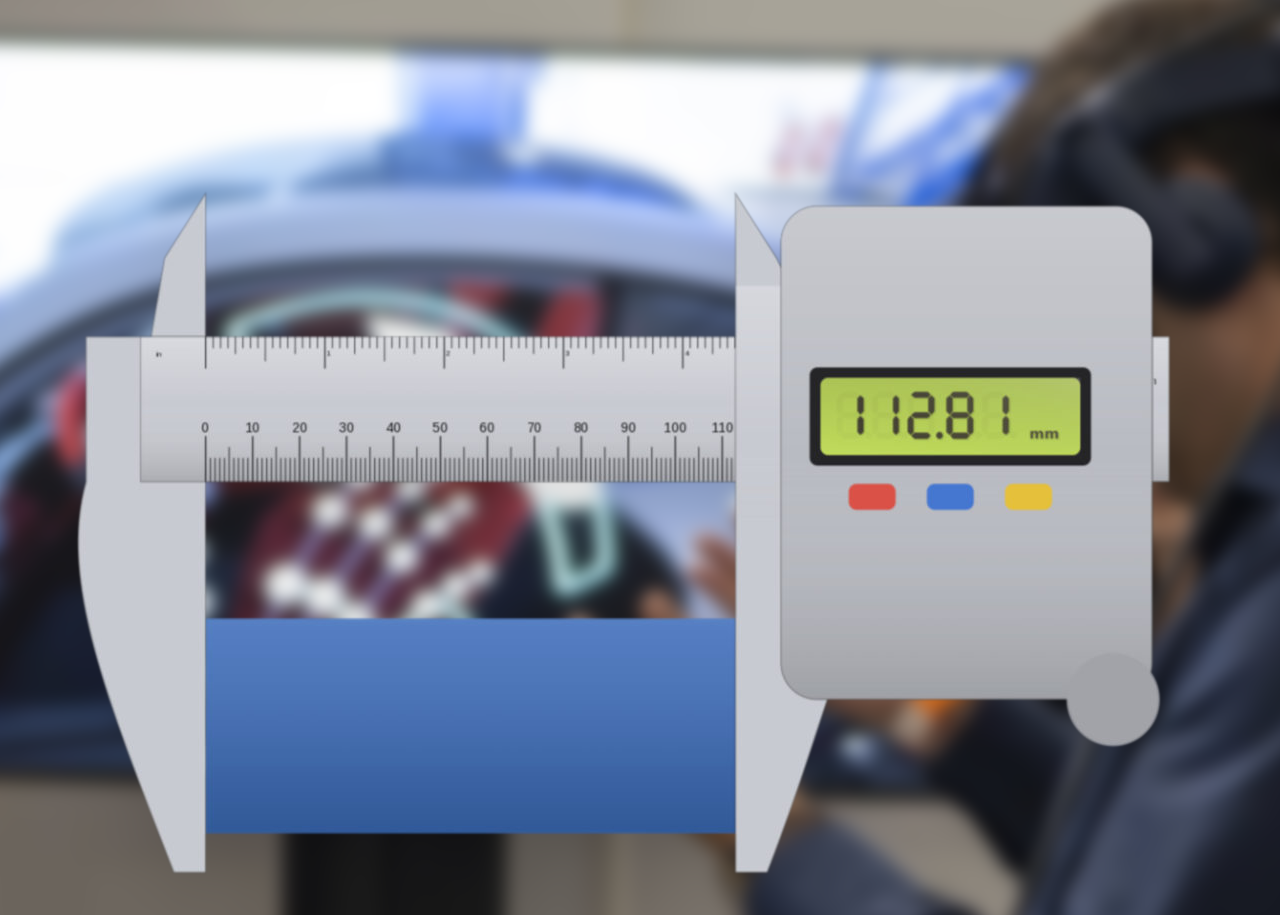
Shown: 112.81; mm
